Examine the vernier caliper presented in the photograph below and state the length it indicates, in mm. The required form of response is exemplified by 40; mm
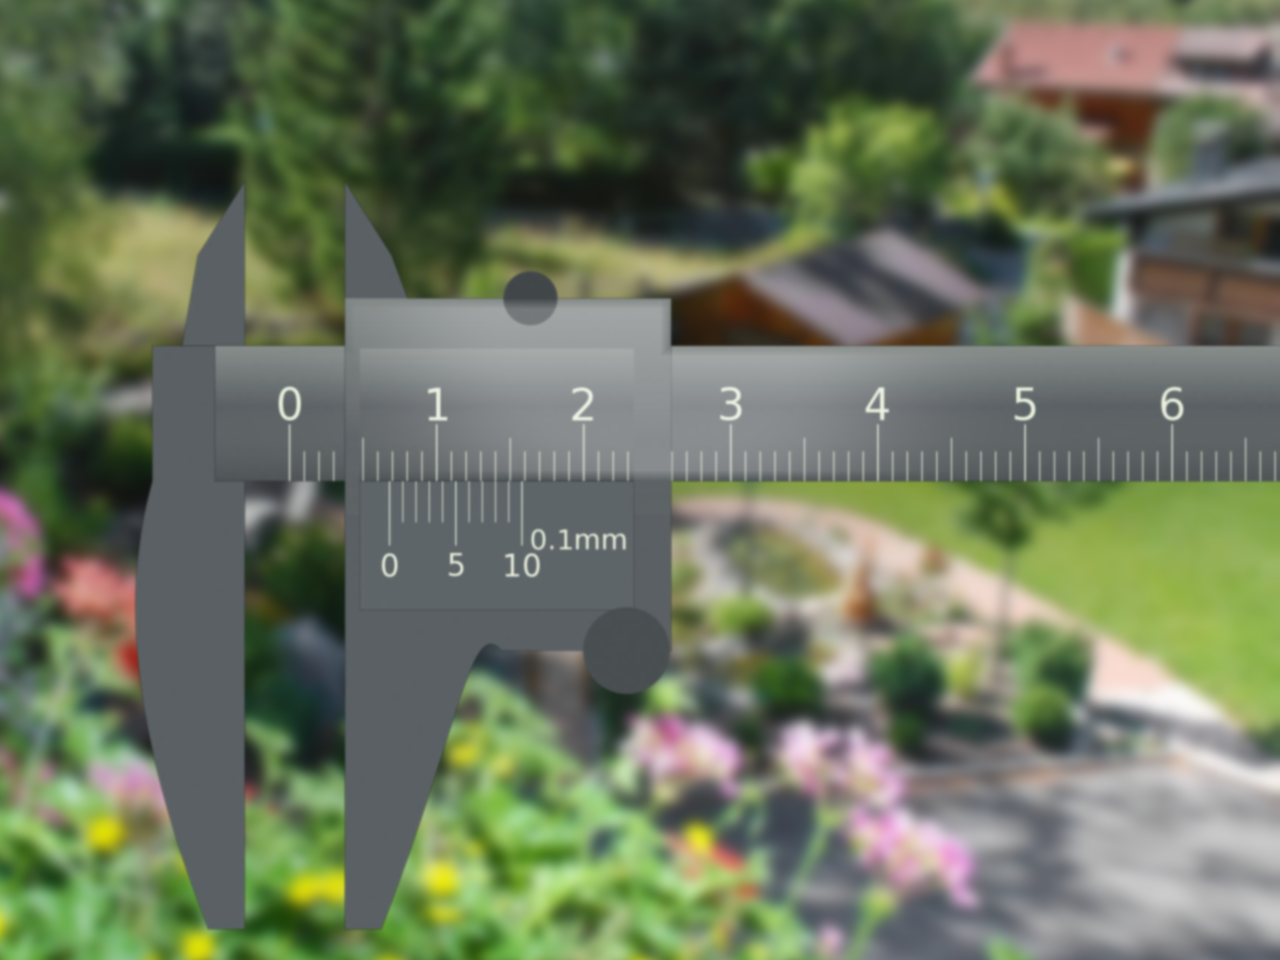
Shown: 6.8; mm
